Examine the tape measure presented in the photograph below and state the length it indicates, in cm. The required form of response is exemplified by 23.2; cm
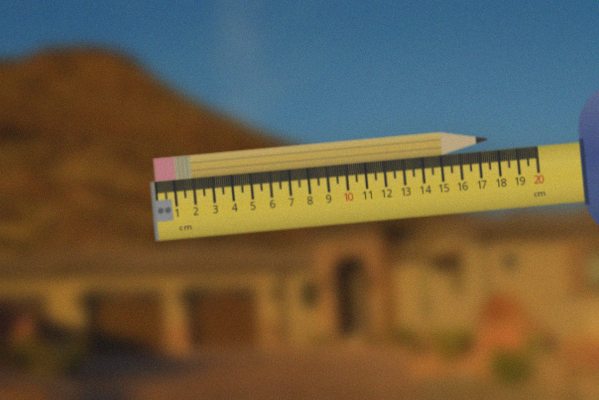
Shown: 17.5; cm
